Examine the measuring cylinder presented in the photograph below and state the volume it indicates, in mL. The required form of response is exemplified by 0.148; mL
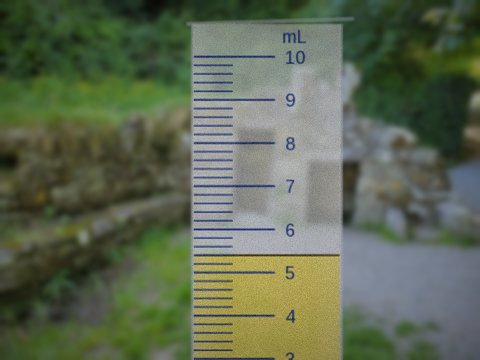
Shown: 5.4; mL
